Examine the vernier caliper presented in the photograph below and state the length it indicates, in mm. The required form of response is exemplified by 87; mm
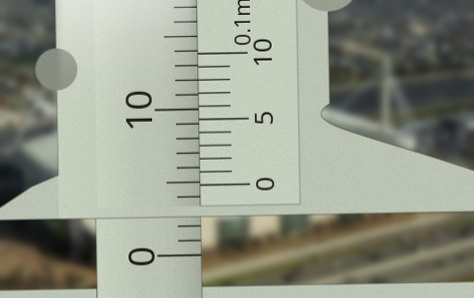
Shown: 4.8; mm
